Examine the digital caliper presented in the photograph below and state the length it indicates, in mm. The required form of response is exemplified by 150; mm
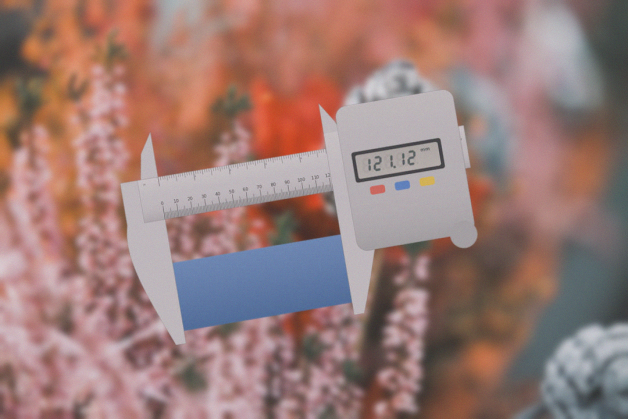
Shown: 121.12; mm
